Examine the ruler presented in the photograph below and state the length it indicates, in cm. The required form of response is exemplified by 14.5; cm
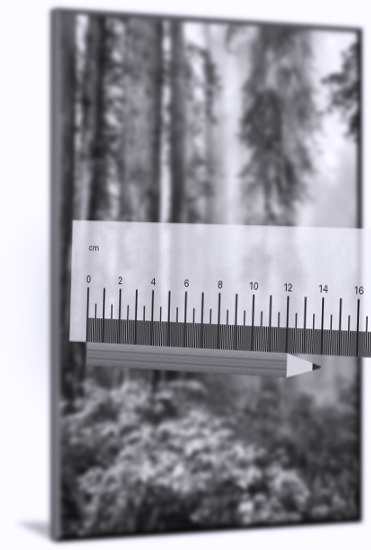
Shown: 14; cm
